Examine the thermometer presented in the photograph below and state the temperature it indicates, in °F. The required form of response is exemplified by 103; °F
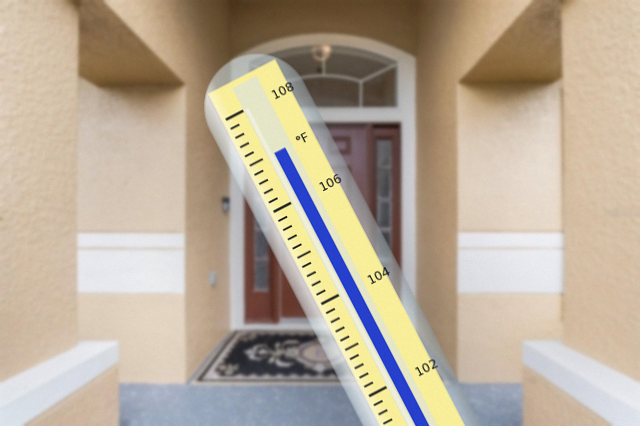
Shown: 107; °F
